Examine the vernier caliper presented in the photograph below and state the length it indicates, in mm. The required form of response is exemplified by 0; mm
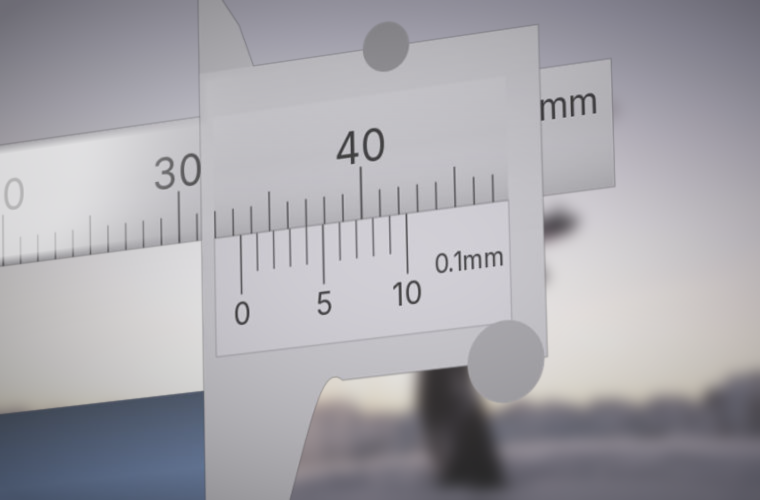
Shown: 33.4; mm
